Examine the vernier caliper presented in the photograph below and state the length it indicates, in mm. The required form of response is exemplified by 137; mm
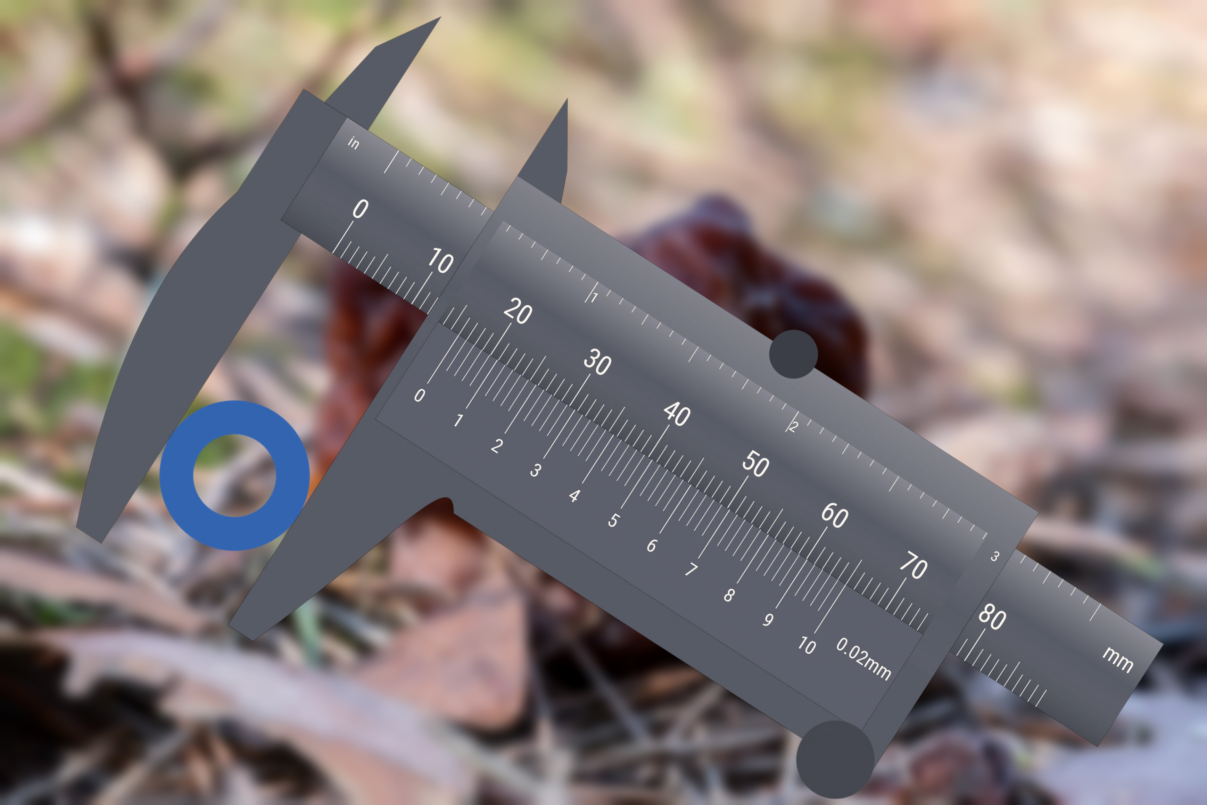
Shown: 16.0; mm
